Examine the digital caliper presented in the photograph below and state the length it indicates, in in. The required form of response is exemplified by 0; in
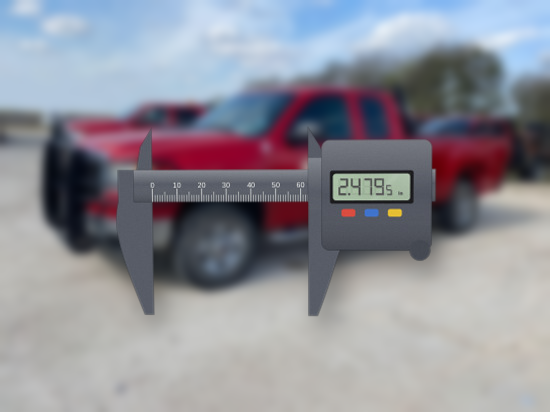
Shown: 2.4795; in
